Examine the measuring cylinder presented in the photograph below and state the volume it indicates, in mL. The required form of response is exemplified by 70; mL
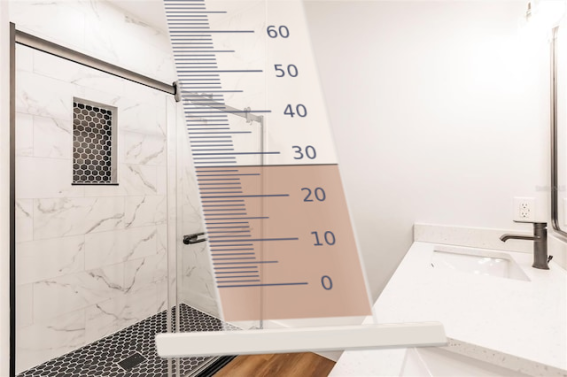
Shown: 27; mL
